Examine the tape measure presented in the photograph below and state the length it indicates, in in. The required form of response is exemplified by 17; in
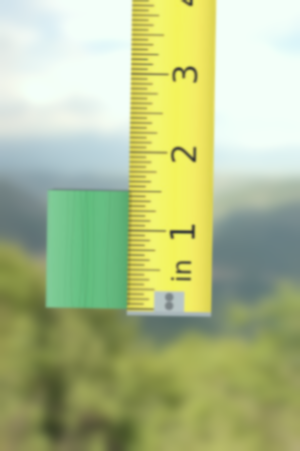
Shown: 1.5; in
